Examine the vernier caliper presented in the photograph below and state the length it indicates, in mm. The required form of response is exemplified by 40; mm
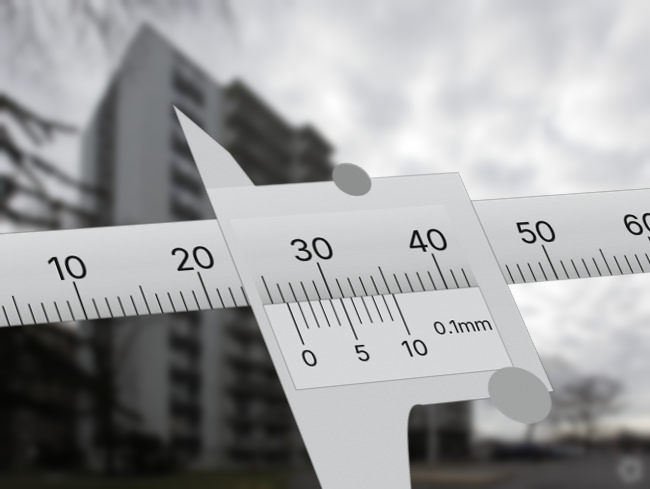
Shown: 26.2; mm
